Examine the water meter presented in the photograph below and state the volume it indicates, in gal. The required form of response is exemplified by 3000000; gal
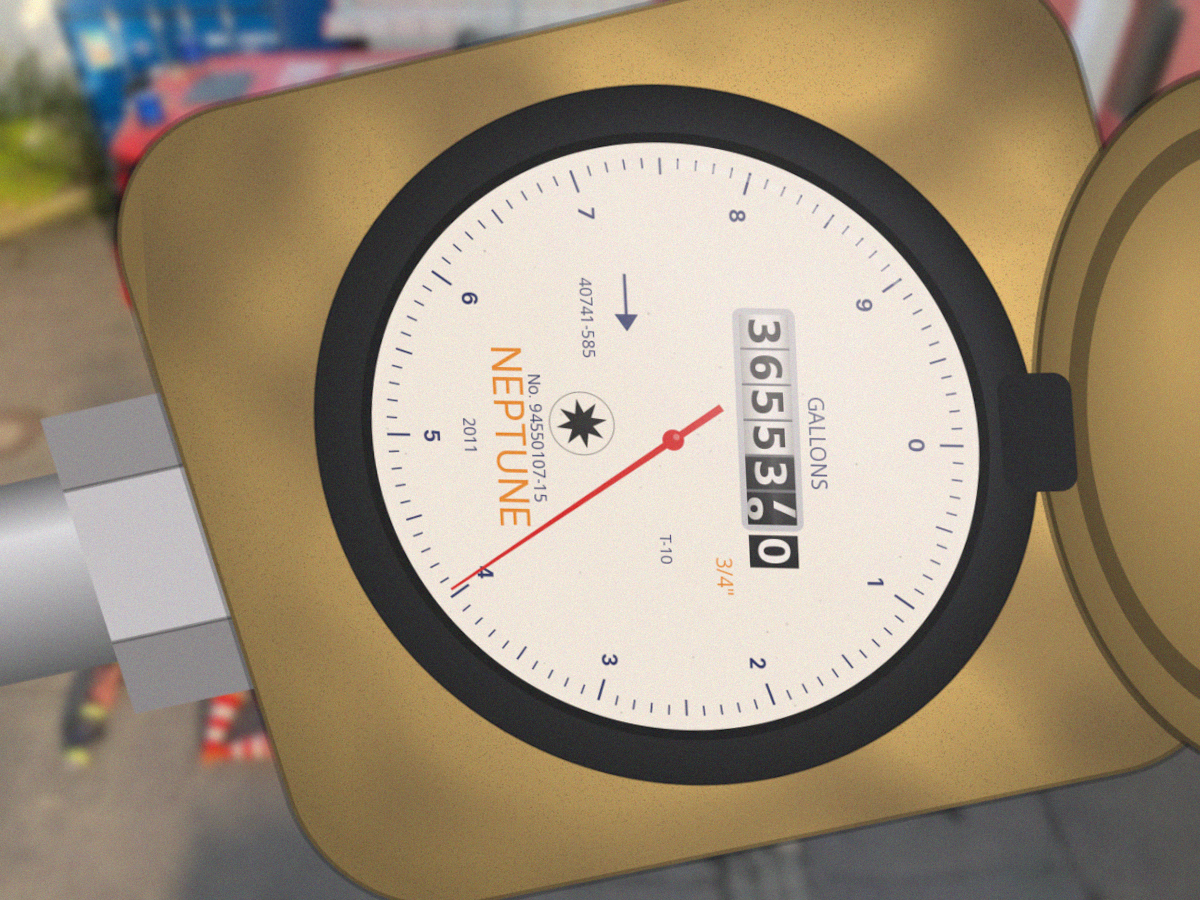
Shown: 3655374.0; gal
